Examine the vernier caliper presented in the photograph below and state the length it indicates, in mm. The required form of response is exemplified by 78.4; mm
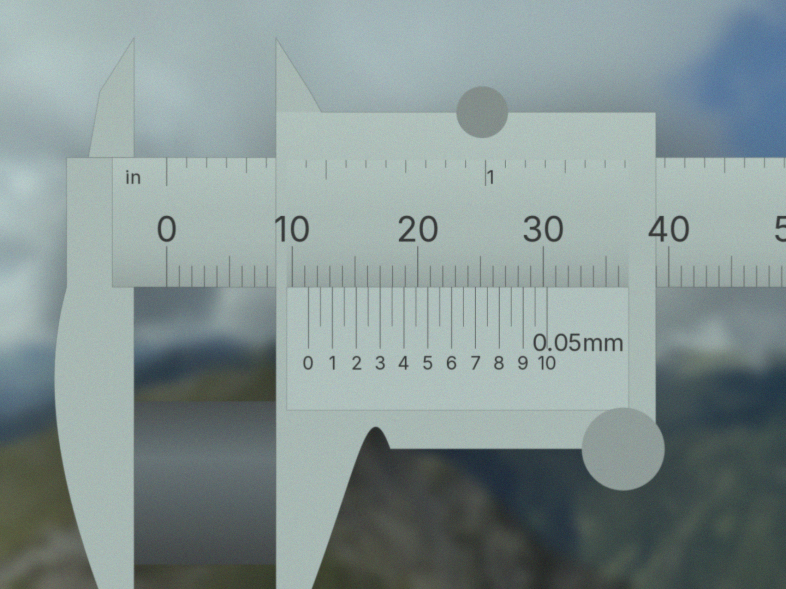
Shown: 11.3; mm
